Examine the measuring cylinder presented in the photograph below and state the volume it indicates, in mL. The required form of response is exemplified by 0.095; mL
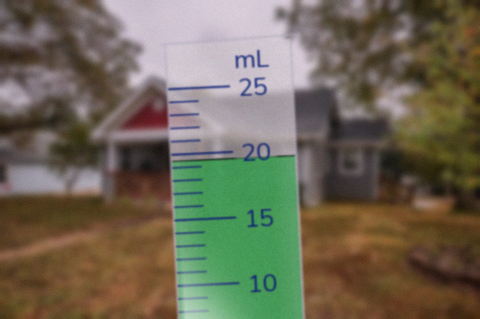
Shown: 19.5; mL
